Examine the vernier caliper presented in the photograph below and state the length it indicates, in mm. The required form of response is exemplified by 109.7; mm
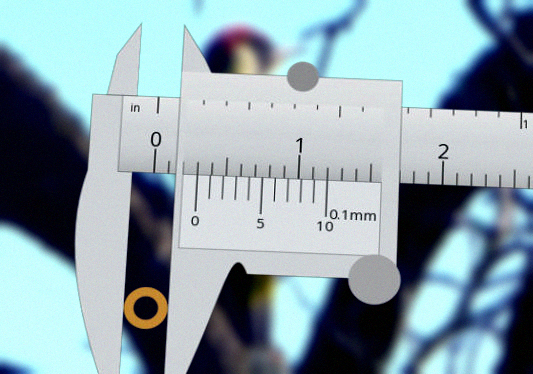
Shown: 3.0; mm
